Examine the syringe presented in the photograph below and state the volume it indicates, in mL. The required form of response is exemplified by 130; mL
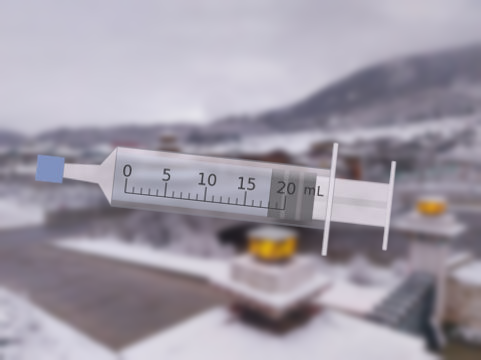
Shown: 18; mL
